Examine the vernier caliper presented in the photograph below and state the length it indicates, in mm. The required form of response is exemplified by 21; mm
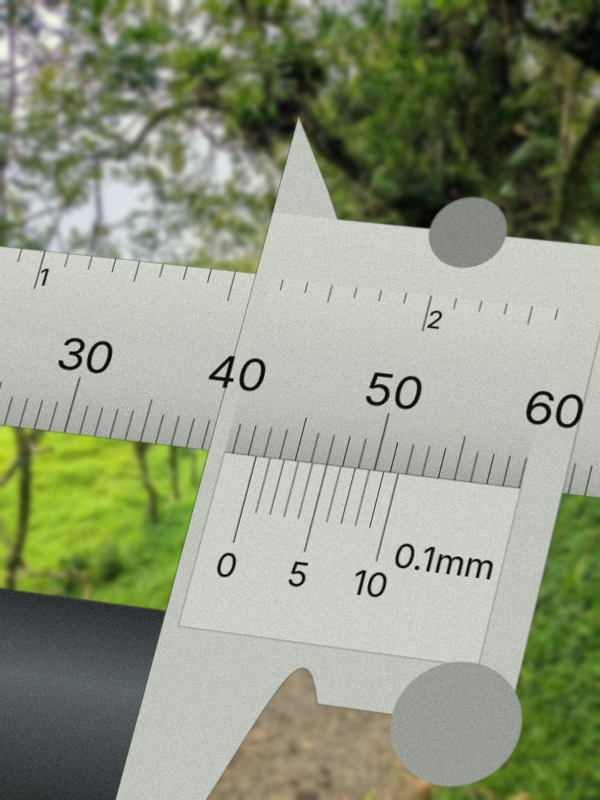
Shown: 42.5; mm
